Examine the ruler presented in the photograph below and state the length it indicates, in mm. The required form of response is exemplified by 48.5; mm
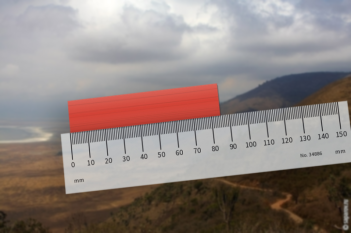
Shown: 85; mm
